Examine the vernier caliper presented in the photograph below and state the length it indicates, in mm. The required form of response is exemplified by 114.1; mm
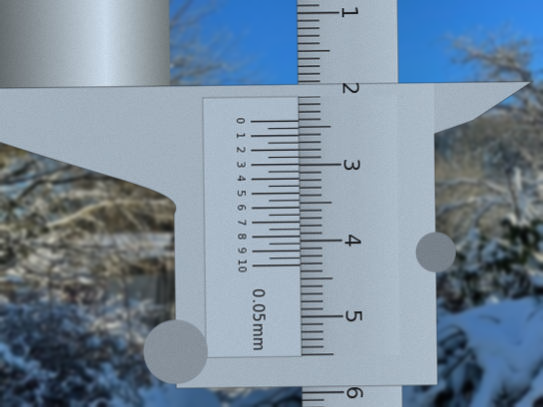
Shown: 24.2; mm
